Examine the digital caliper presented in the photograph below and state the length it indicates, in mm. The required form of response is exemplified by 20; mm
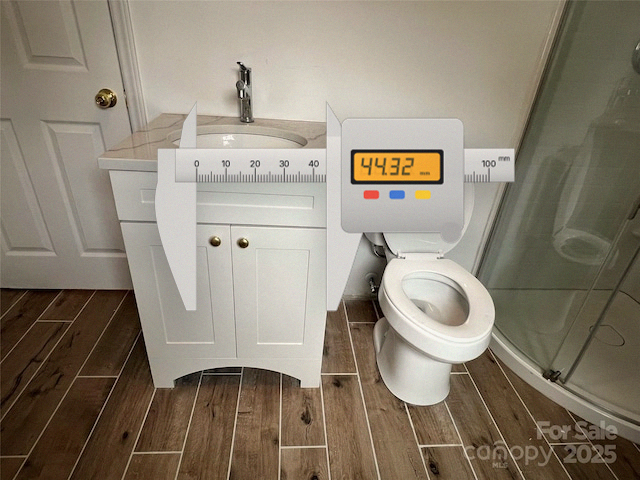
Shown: 44.32; mm
